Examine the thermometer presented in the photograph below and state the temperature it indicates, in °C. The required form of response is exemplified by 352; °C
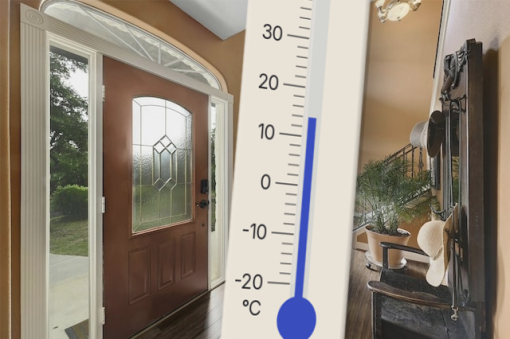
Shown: 14; °C
